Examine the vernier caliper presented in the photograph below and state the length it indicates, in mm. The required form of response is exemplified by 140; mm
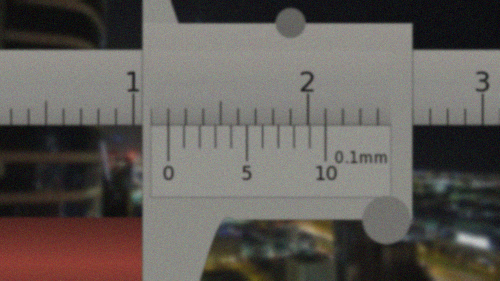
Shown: 12.0; mm
